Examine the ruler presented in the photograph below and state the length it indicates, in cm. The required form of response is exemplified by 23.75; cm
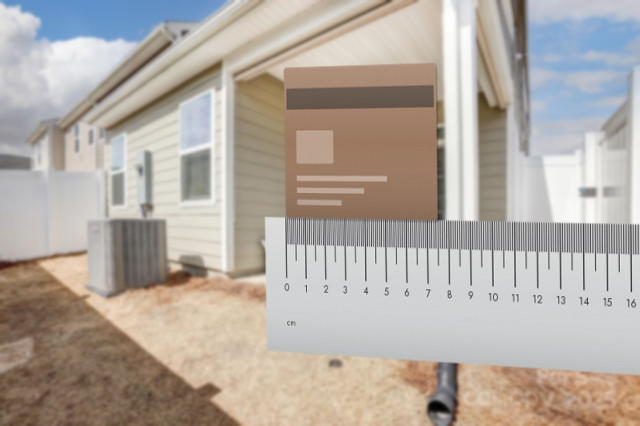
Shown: 7.5; cm
